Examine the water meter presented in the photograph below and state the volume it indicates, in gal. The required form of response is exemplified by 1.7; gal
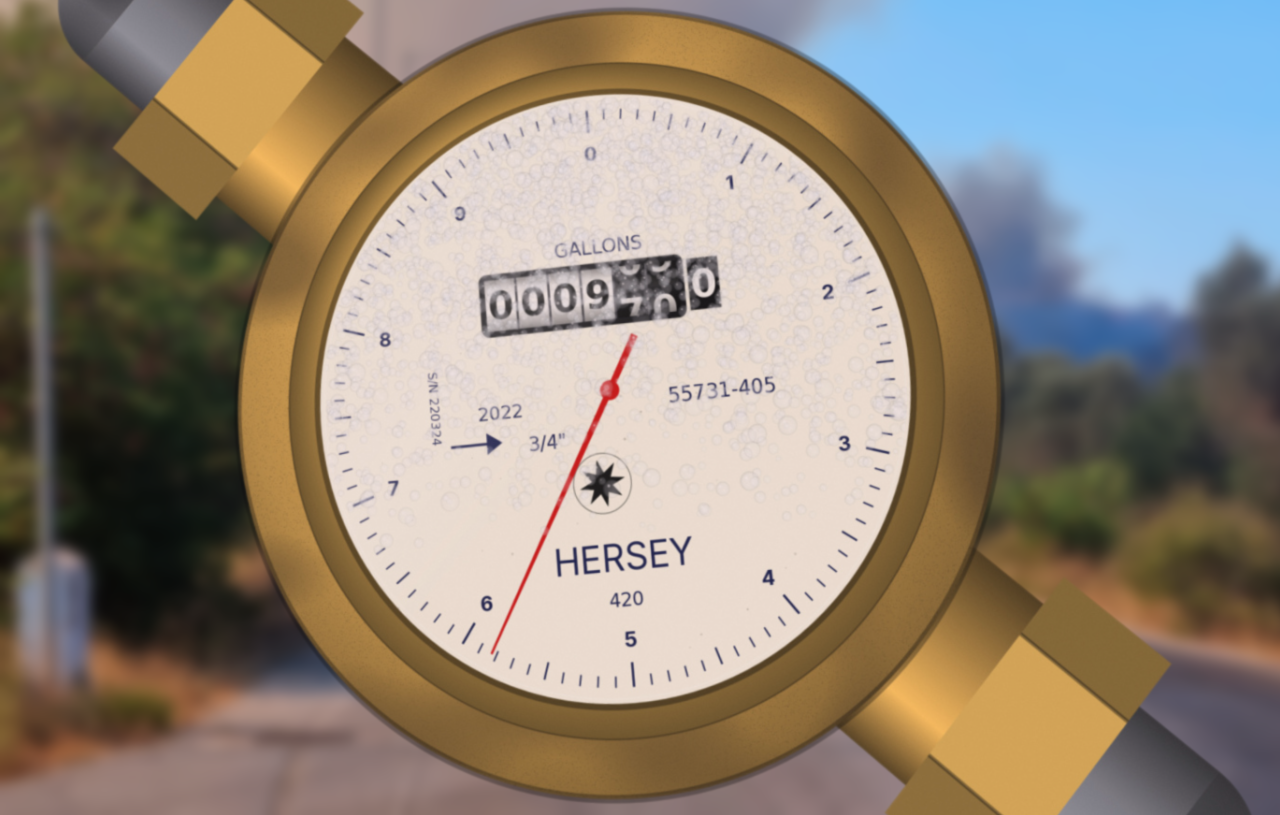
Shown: 9695.8; gal
